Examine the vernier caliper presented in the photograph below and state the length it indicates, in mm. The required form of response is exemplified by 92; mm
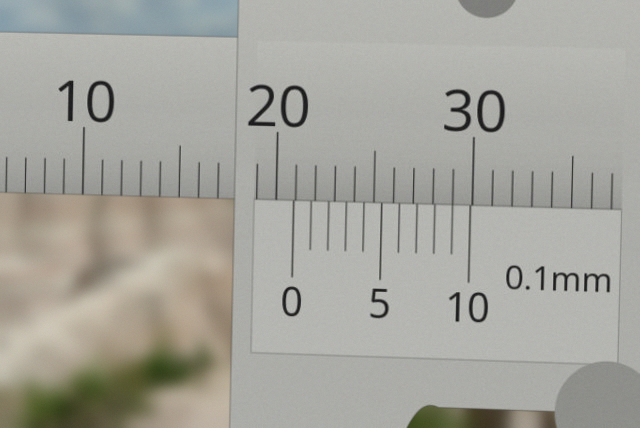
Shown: 20.9; mm
